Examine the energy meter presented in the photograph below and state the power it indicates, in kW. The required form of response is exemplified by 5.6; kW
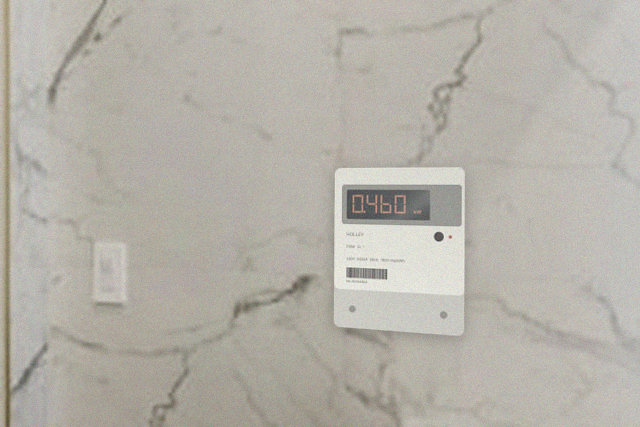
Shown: 0.460; kW
